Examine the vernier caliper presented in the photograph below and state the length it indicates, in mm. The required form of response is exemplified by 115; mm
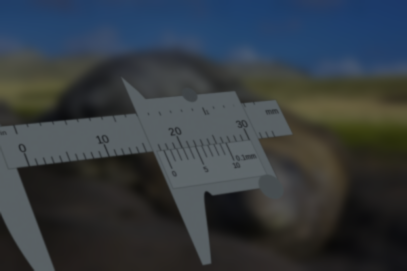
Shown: 17.4; mm
